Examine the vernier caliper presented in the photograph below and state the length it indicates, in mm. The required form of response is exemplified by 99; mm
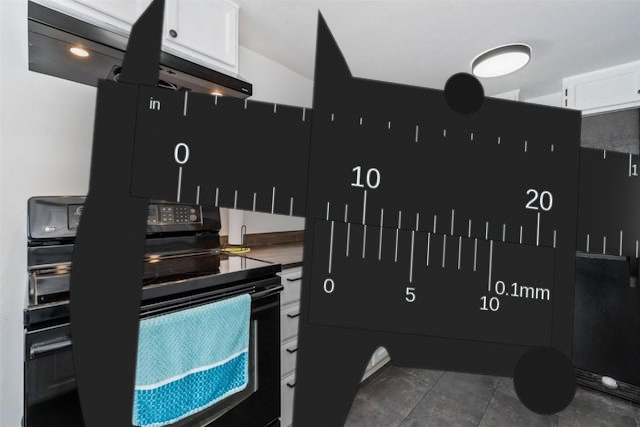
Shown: 8.3; mm
